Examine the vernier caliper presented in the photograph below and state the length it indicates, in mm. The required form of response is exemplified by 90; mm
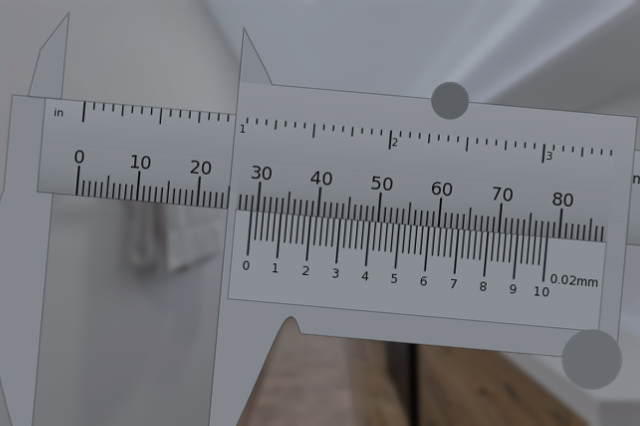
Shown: 29.0; mm
